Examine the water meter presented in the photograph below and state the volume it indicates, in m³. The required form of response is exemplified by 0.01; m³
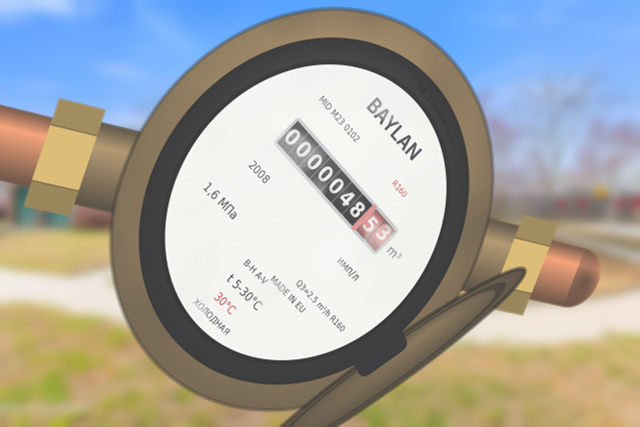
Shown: 48.53; m³
